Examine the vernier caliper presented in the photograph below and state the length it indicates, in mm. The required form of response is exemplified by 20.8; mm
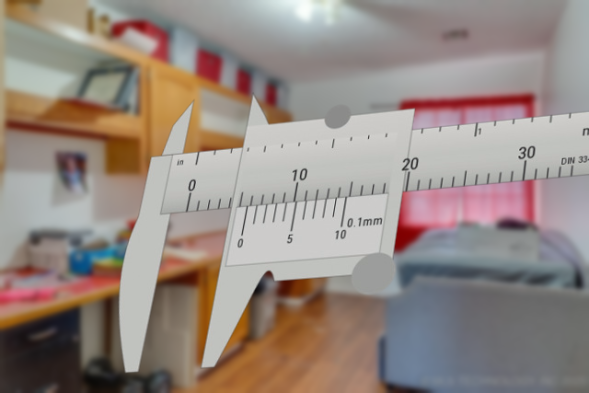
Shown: 5.7; mm
